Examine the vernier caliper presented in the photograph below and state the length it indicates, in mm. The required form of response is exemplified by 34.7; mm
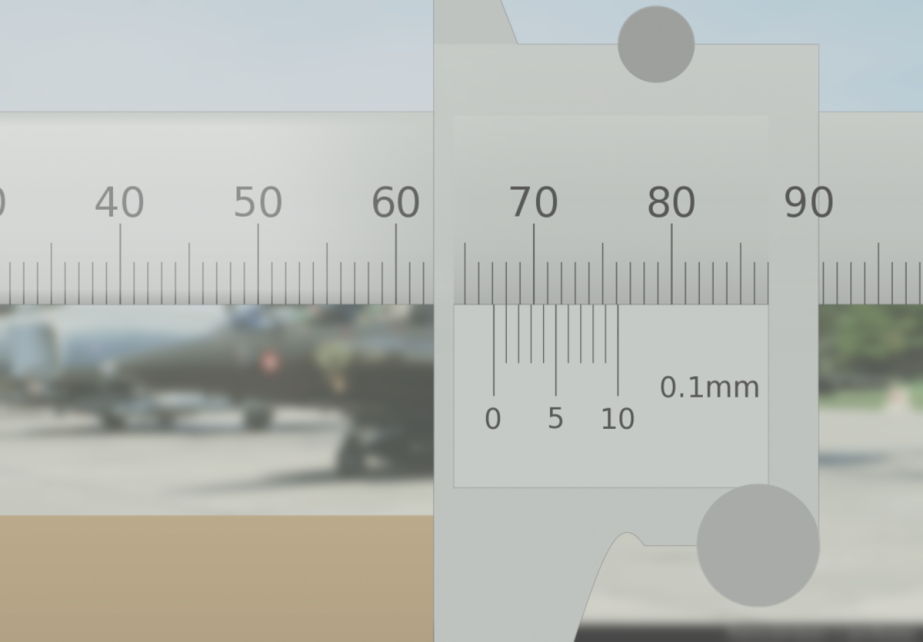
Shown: 67.1; mm
